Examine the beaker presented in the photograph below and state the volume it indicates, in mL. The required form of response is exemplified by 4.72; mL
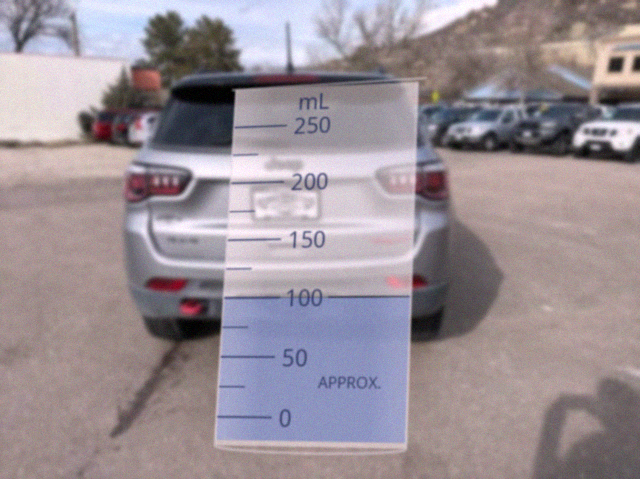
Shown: 100; mL
